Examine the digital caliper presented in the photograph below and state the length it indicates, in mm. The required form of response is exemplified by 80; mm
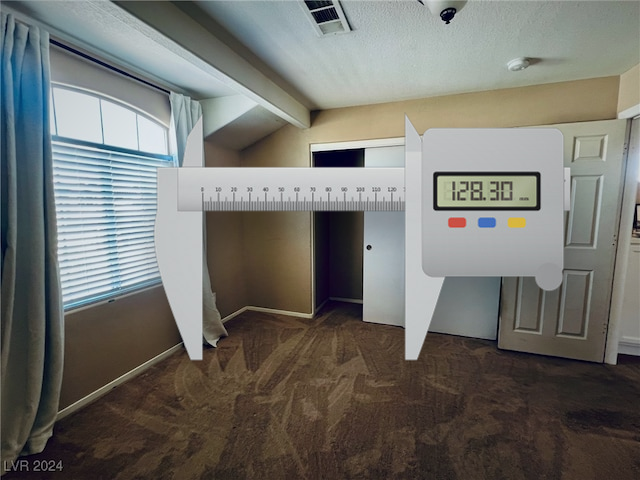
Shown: 128.30; mm
